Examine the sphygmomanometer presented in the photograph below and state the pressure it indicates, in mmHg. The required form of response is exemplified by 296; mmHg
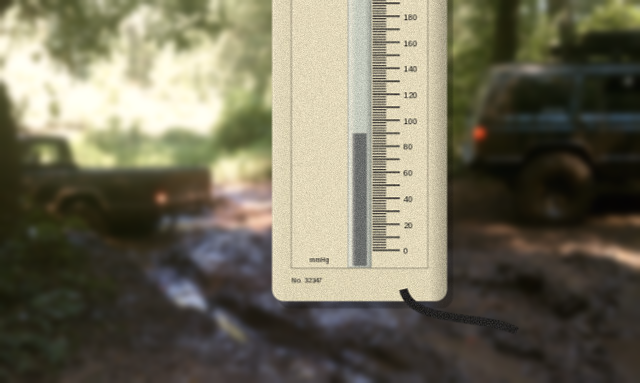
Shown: 90; mmHg
